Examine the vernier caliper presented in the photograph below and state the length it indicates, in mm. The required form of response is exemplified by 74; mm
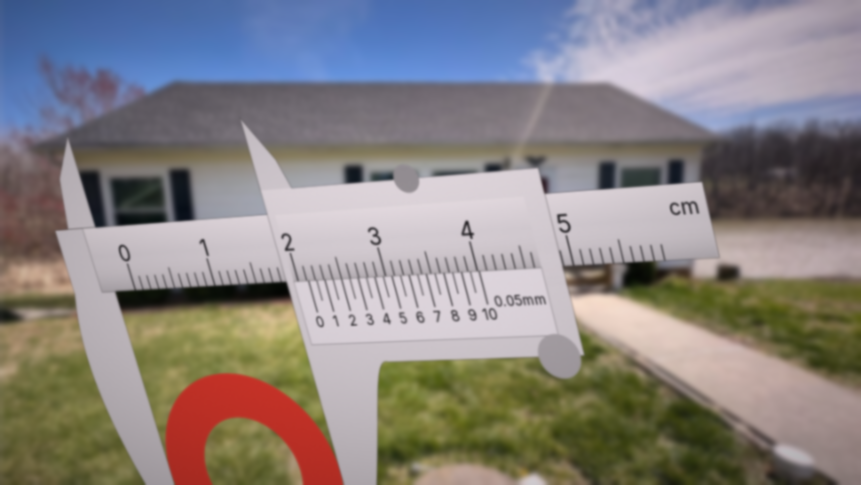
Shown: 21.2; mm
